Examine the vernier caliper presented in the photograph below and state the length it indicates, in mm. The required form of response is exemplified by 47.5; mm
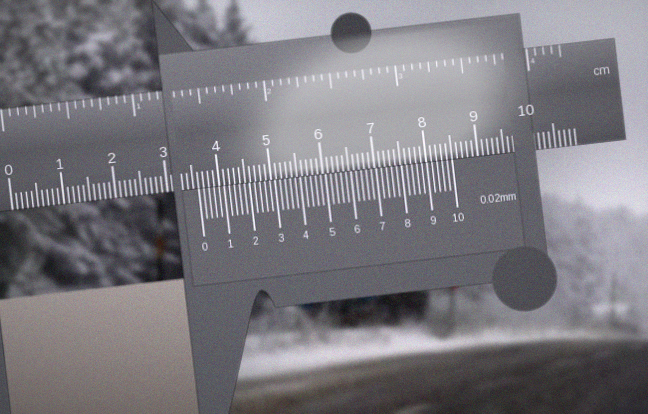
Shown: 36.0; mm
